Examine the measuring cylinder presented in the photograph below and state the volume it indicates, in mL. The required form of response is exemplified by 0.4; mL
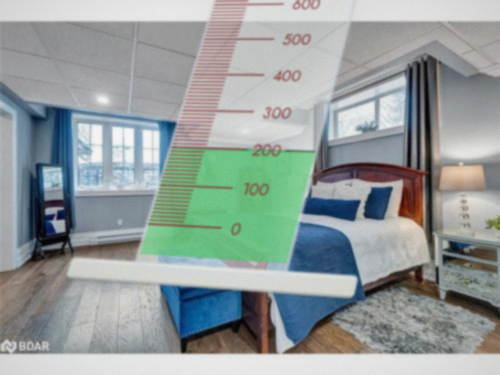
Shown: 200; mL
